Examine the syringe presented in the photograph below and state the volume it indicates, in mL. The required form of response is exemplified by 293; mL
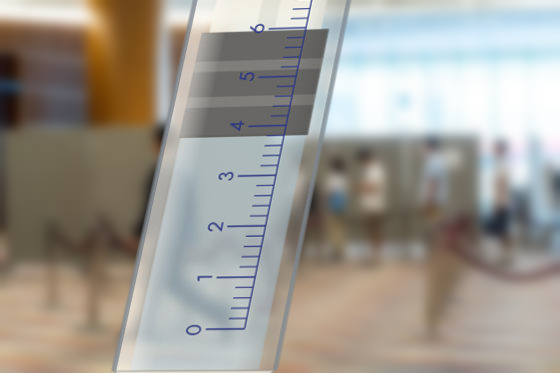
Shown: 3.8; mL
